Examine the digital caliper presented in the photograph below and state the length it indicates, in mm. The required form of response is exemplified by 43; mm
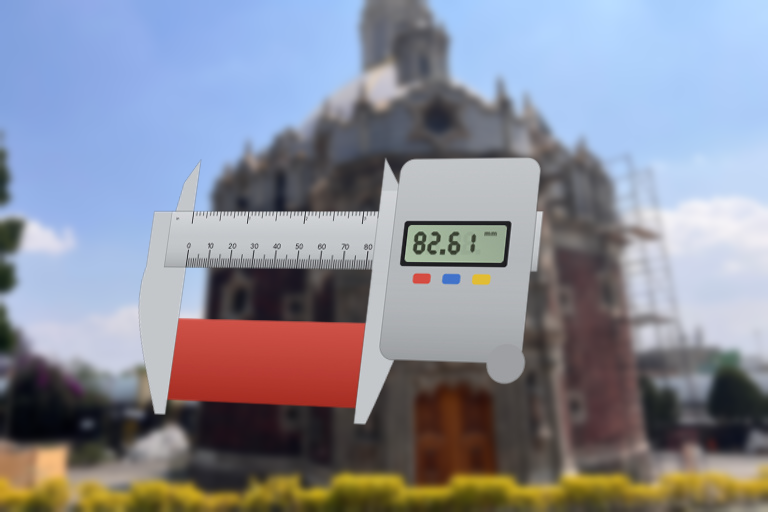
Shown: 82.61; mm
